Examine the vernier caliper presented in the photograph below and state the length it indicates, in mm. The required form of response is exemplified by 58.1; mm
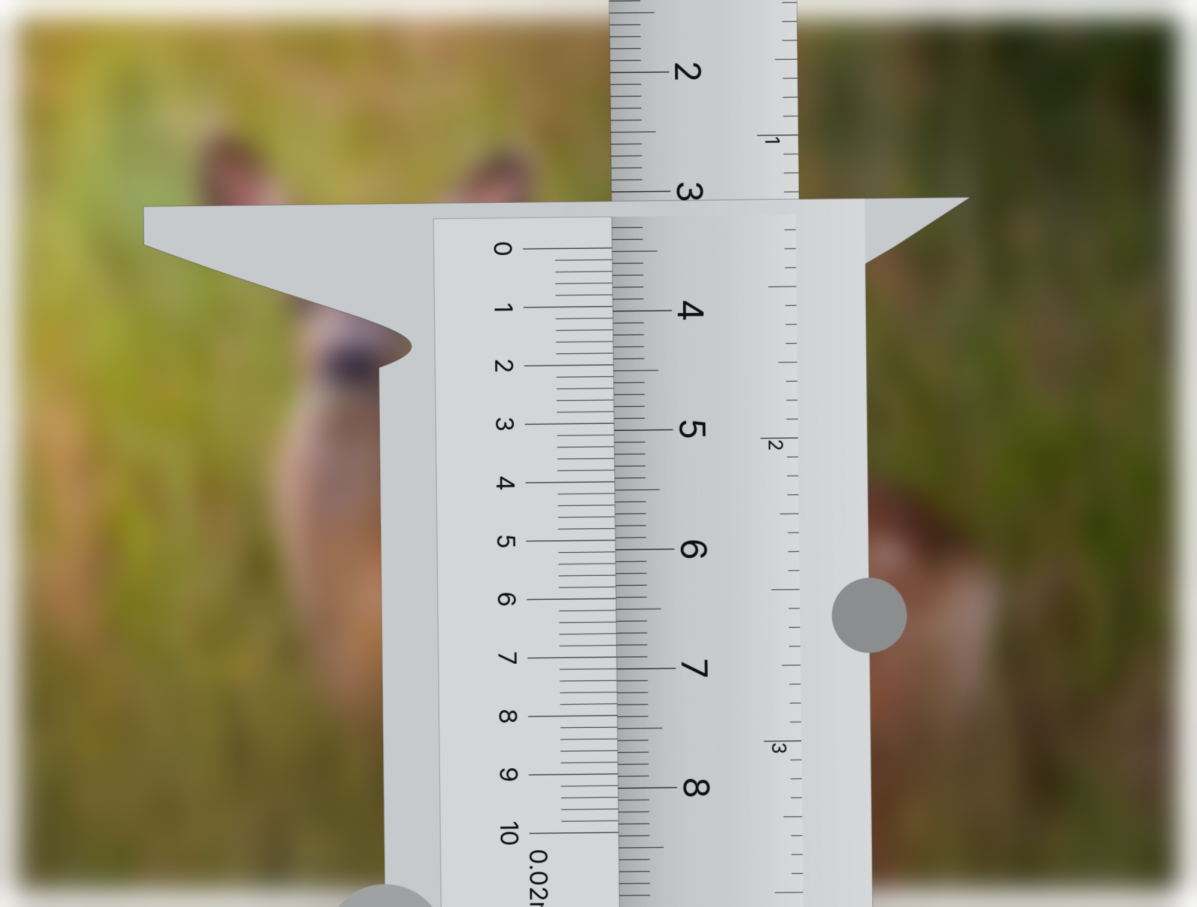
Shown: 34.7; mm
